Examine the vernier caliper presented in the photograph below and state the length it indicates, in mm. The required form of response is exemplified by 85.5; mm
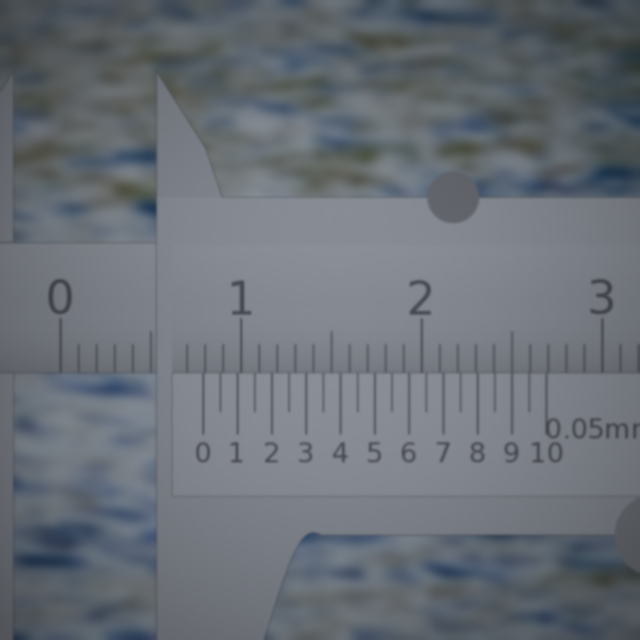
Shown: 7.9; mm
